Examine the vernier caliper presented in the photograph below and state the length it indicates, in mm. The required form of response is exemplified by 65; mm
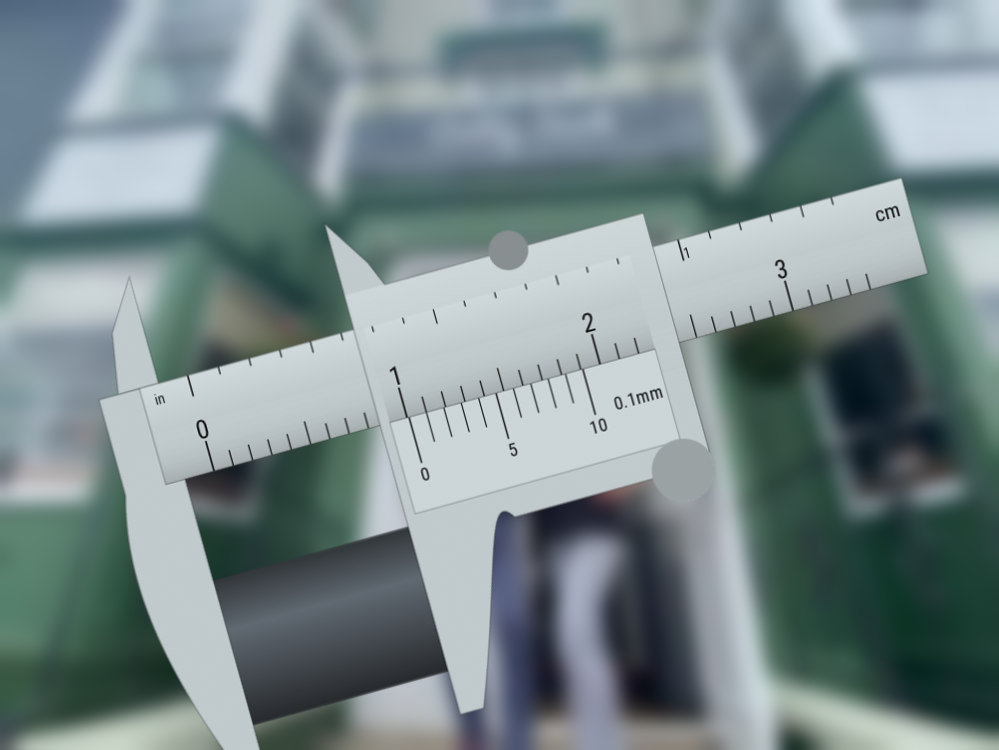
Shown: 10.1; mm
